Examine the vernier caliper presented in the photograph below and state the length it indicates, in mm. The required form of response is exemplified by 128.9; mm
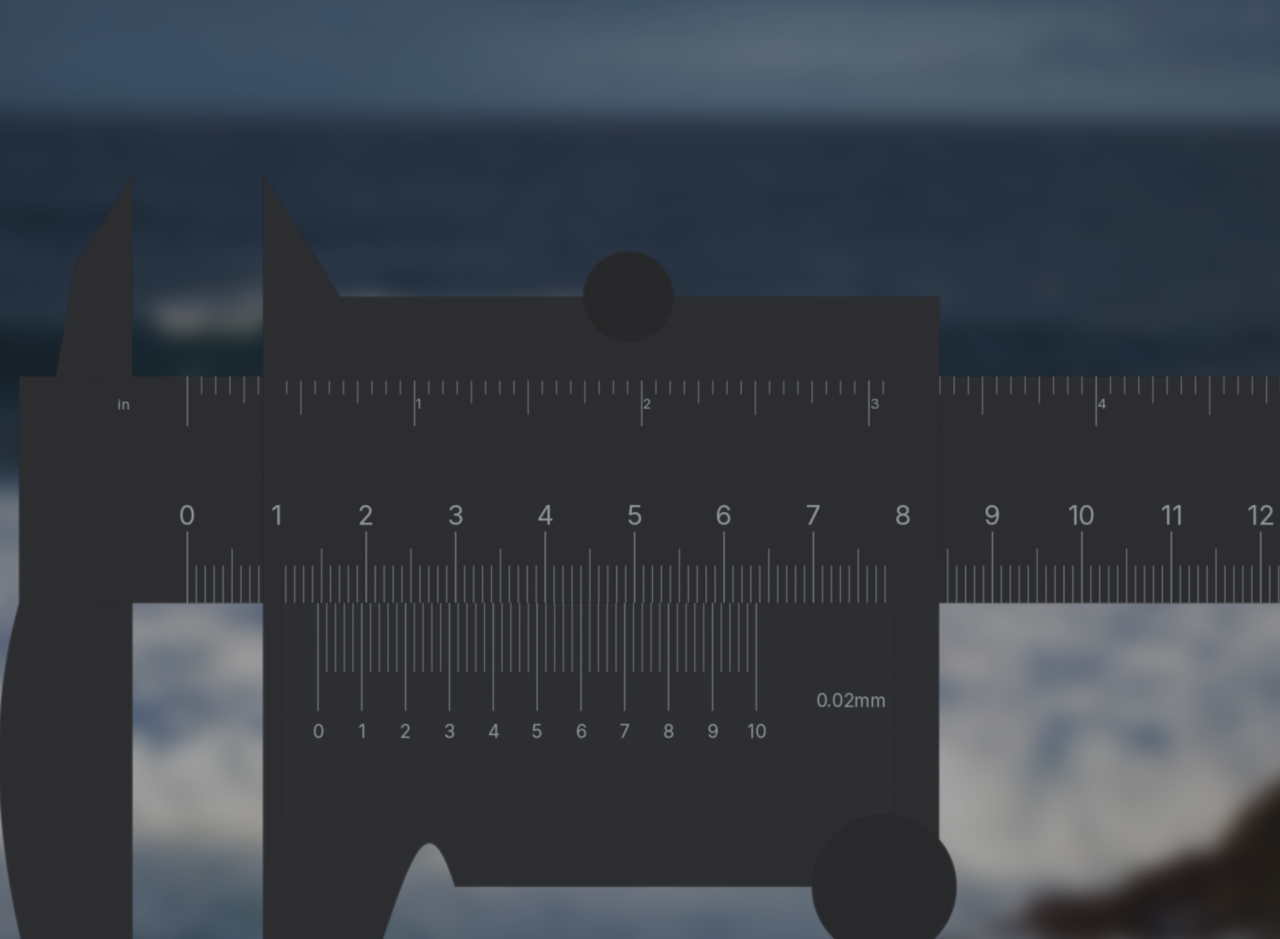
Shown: 14.6; mm
